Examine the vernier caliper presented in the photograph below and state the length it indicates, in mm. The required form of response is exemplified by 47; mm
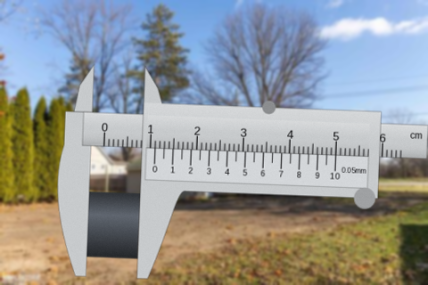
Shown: 11.0; mm
